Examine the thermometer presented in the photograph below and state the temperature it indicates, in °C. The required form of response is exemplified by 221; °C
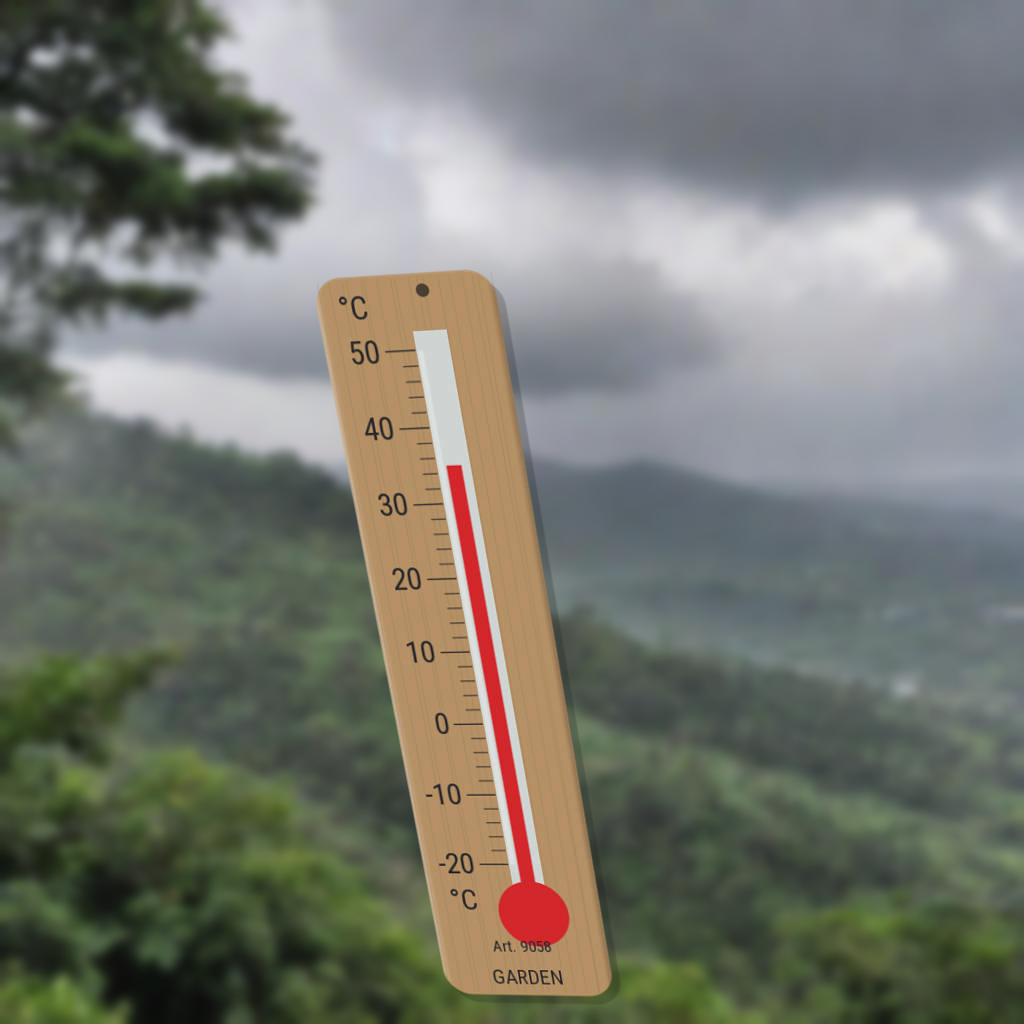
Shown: 35; °C
